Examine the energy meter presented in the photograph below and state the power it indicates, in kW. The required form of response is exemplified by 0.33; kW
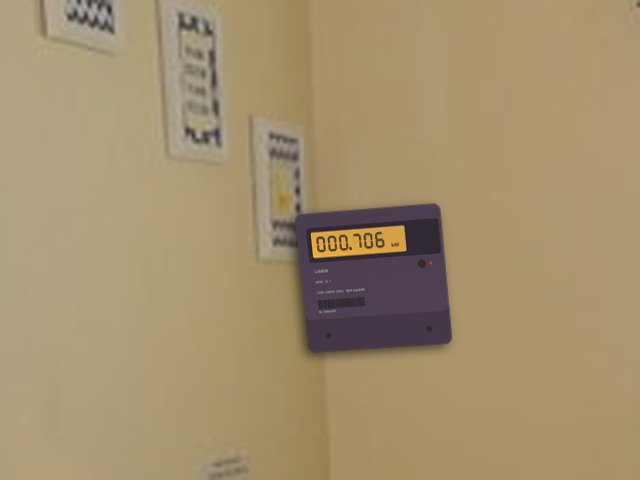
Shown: 0.706; kW
